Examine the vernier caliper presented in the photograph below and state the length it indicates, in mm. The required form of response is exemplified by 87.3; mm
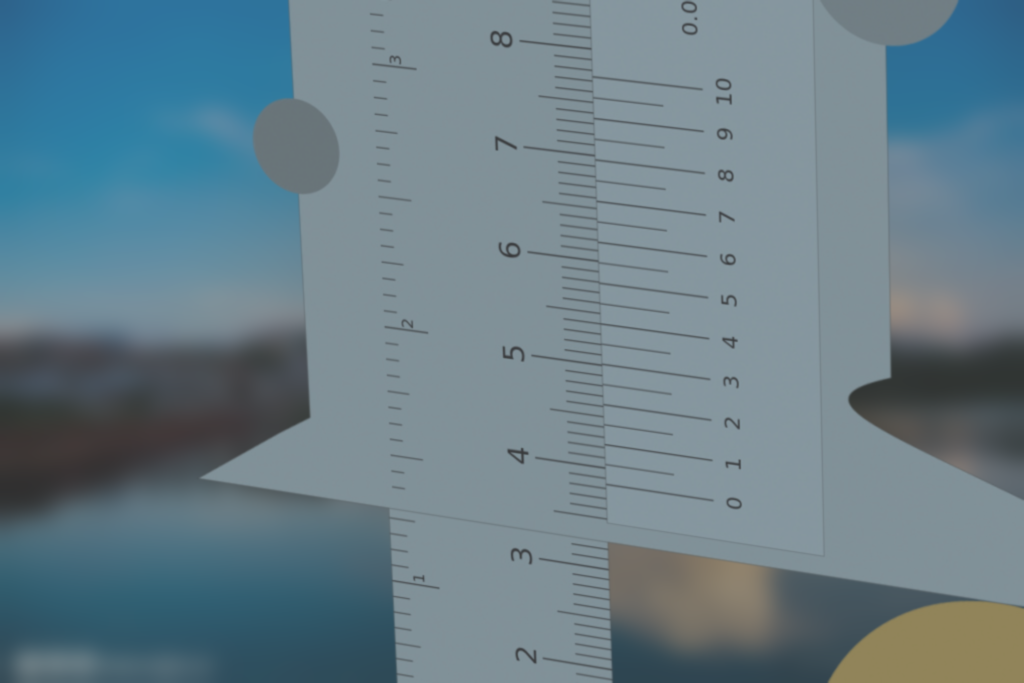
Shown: 38.4; mm
